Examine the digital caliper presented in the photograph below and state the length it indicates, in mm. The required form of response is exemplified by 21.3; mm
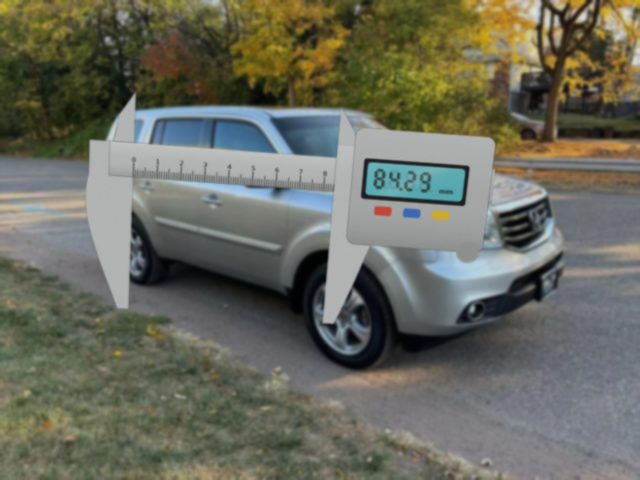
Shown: 84.29; mm
